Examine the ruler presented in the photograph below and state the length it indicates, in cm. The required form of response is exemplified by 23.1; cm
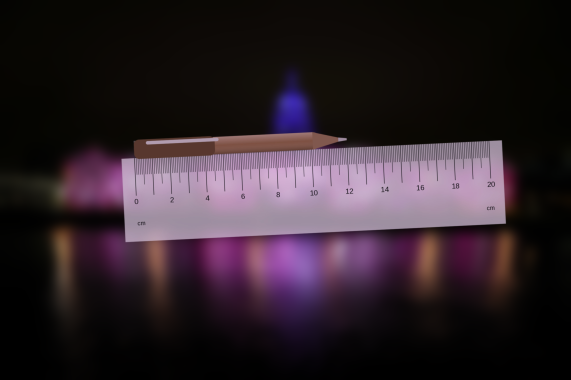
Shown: 12; cm
